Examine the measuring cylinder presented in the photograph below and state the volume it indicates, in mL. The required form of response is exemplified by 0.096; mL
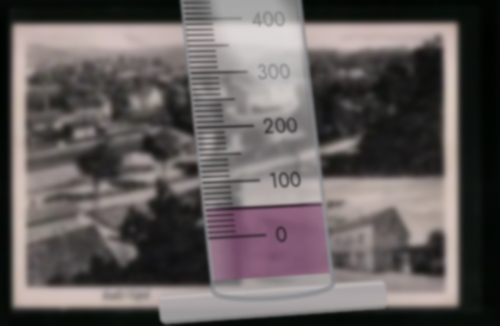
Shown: 50; mL
